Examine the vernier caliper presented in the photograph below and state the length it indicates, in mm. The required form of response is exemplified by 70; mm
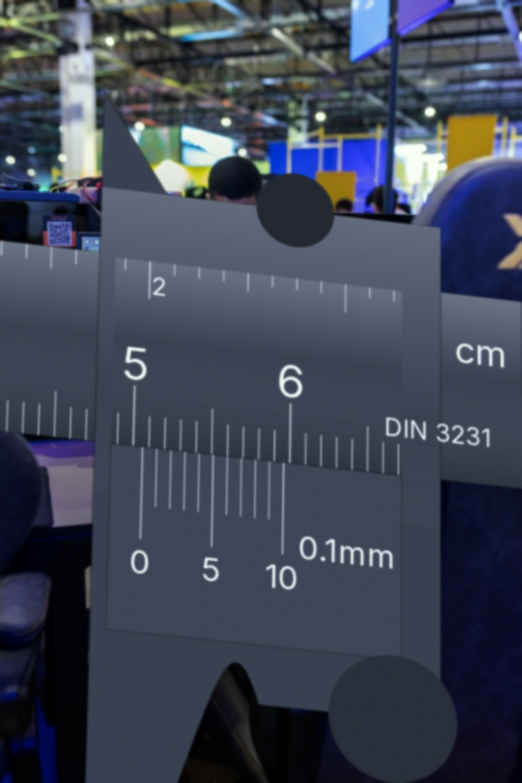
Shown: 50.6; mm
